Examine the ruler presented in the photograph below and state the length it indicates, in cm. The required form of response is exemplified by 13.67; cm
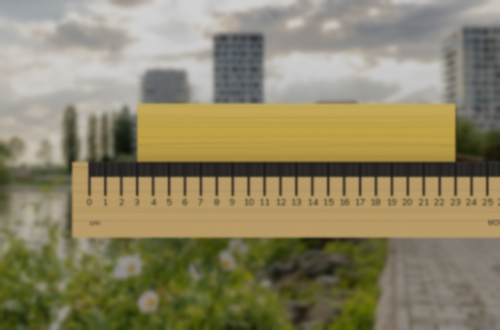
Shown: 20; cm
